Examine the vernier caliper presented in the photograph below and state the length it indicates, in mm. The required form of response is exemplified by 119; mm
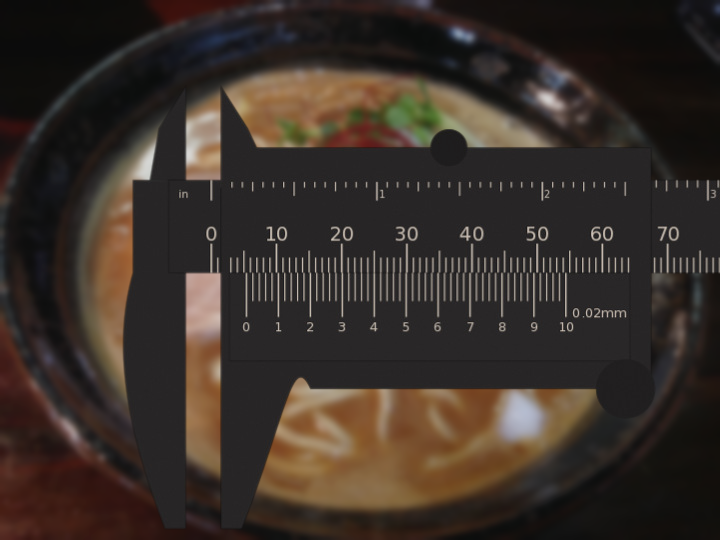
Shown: 5.4; mm
